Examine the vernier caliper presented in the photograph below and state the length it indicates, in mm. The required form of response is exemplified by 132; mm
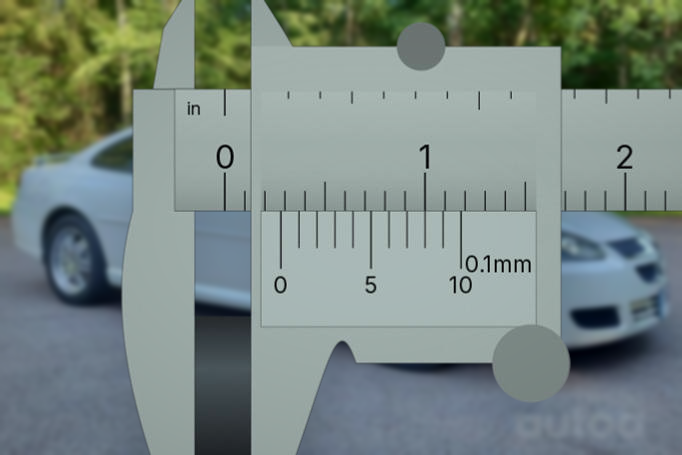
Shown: 2.8; mm
